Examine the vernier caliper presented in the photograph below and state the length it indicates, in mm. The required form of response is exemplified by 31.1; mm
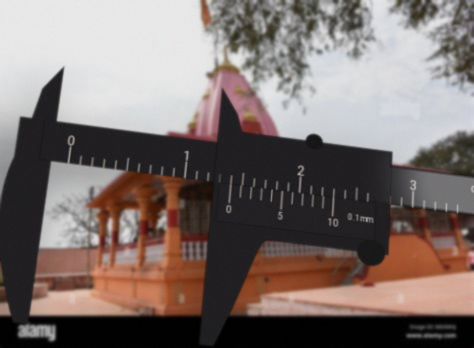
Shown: 14.0; mm
